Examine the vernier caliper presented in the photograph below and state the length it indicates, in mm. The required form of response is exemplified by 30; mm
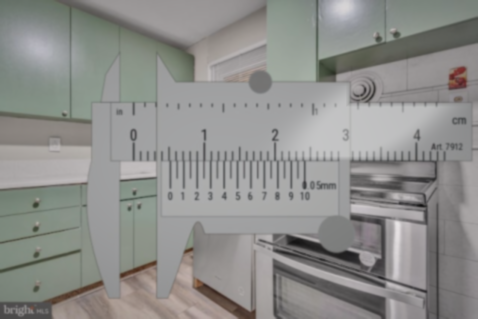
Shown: 5.2; mm
